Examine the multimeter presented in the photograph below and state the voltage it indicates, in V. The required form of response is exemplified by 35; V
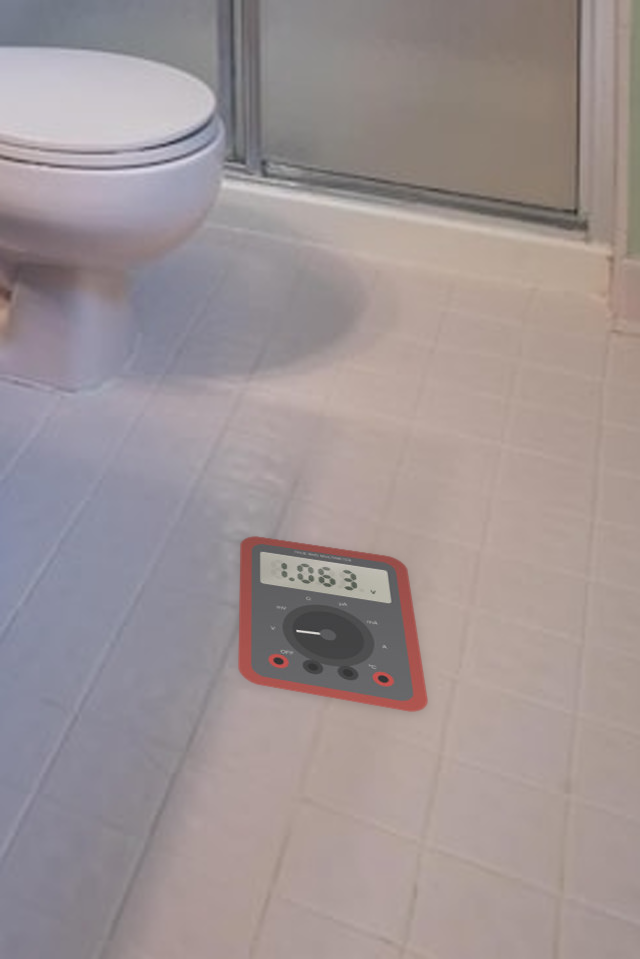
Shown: 1.063; V
